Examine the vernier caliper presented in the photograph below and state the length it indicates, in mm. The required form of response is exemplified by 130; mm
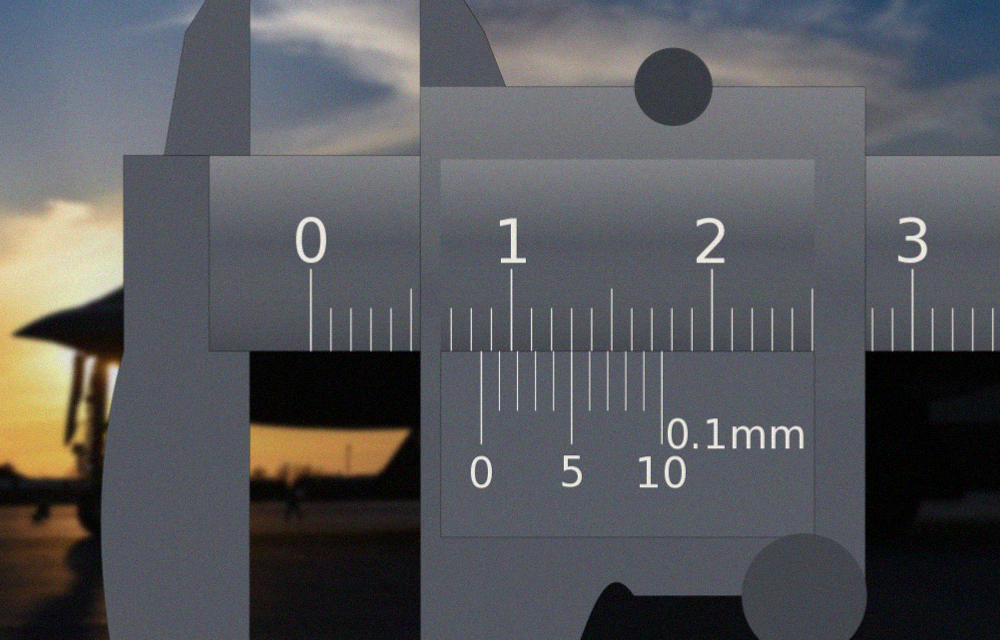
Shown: 8.5; mm
